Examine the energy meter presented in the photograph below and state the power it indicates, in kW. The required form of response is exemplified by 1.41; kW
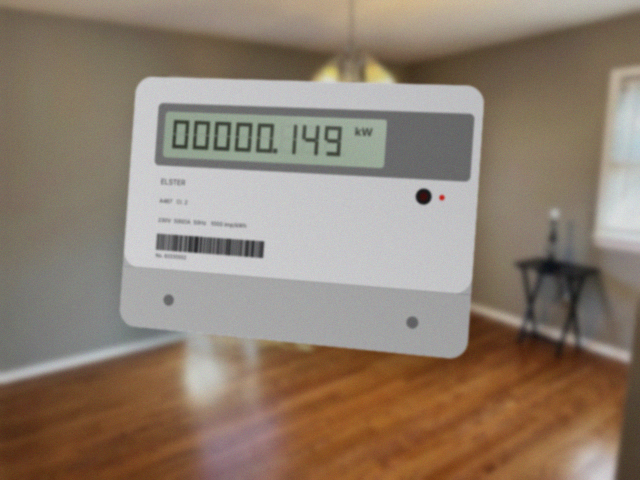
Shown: 0.149; kW
